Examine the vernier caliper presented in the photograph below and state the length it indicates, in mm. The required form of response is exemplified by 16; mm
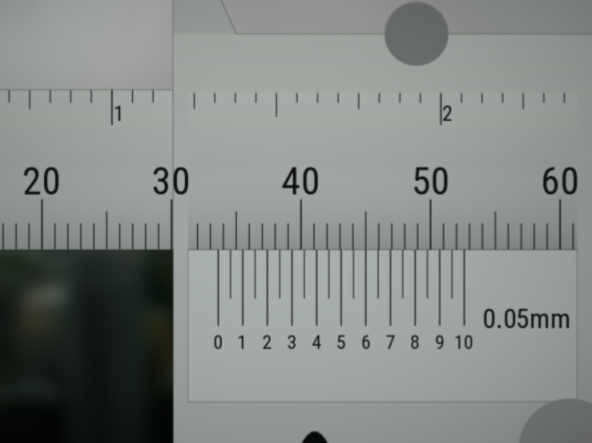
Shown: 33.6; mm
